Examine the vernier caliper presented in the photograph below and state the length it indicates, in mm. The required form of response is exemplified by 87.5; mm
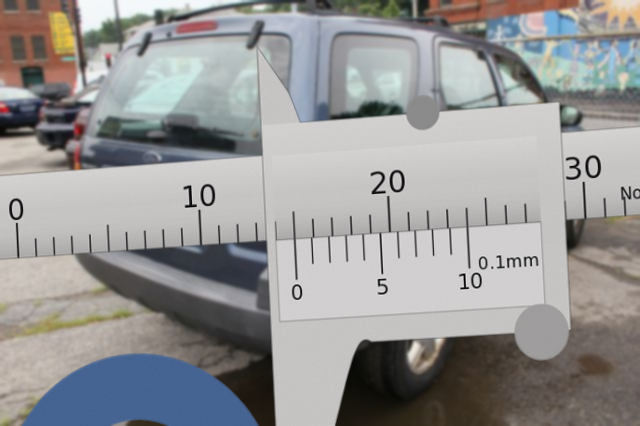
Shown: 15.0; mm
